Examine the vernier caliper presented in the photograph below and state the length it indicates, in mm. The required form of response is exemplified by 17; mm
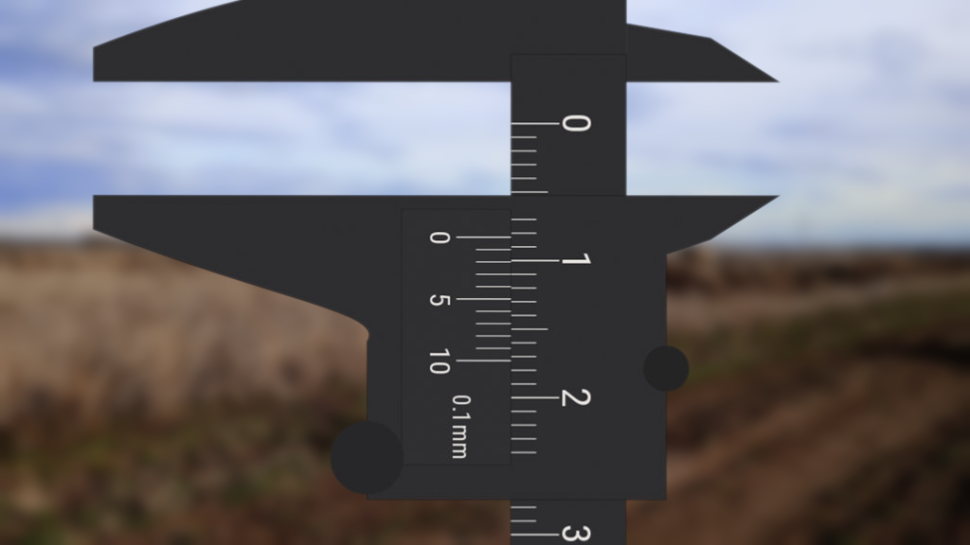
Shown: 8.3; mm
